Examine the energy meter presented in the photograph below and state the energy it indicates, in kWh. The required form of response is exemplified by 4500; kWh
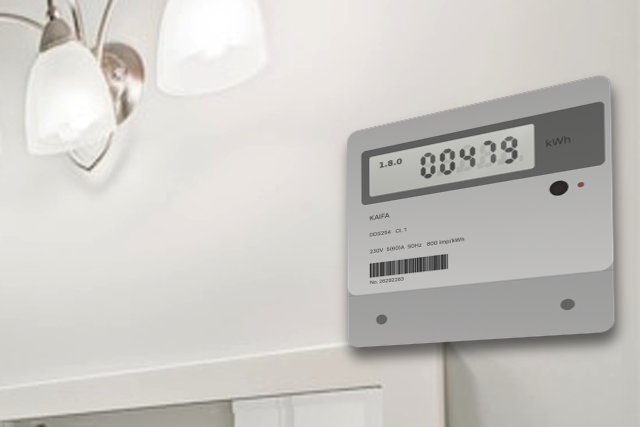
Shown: 479; kWh
